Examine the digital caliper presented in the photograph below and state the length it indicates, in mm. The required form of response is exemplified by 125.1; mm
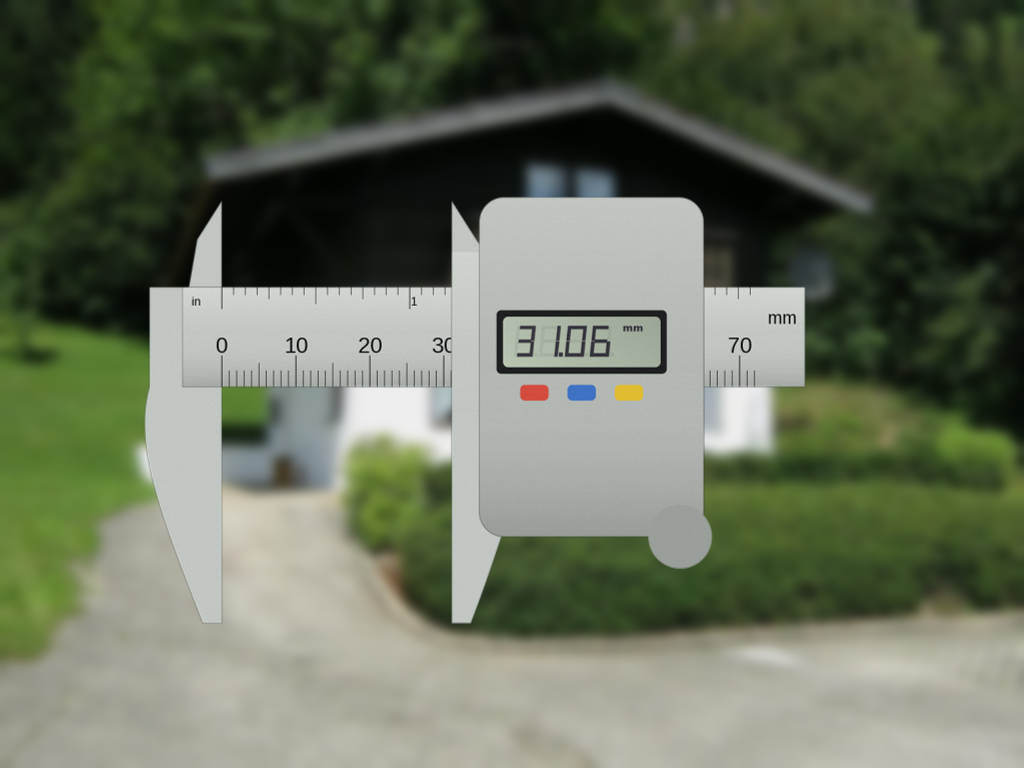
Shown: 31.06; mm
